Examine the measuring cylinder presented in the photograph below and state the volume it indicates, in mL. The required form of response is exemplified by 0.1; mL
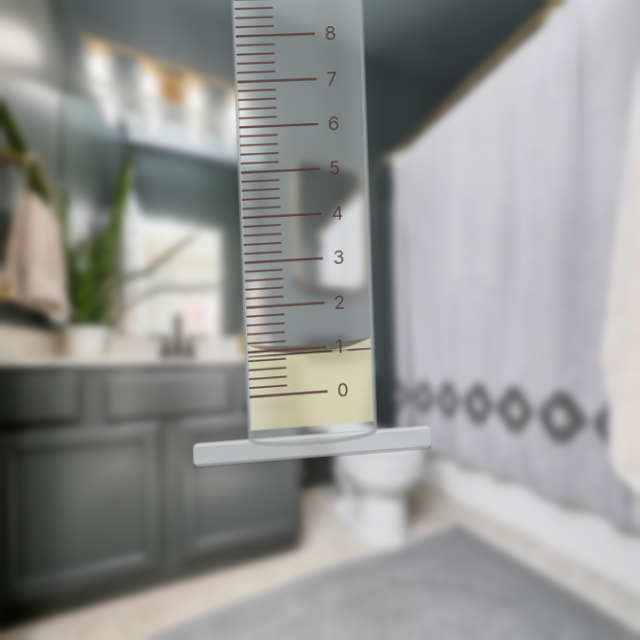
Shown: 0.9; mL
